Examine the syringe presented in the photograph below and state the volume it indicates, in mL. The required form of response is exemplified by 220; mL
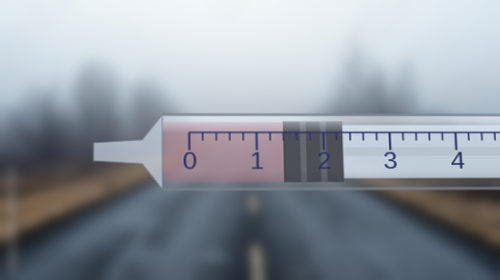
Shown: 1.4; mL
